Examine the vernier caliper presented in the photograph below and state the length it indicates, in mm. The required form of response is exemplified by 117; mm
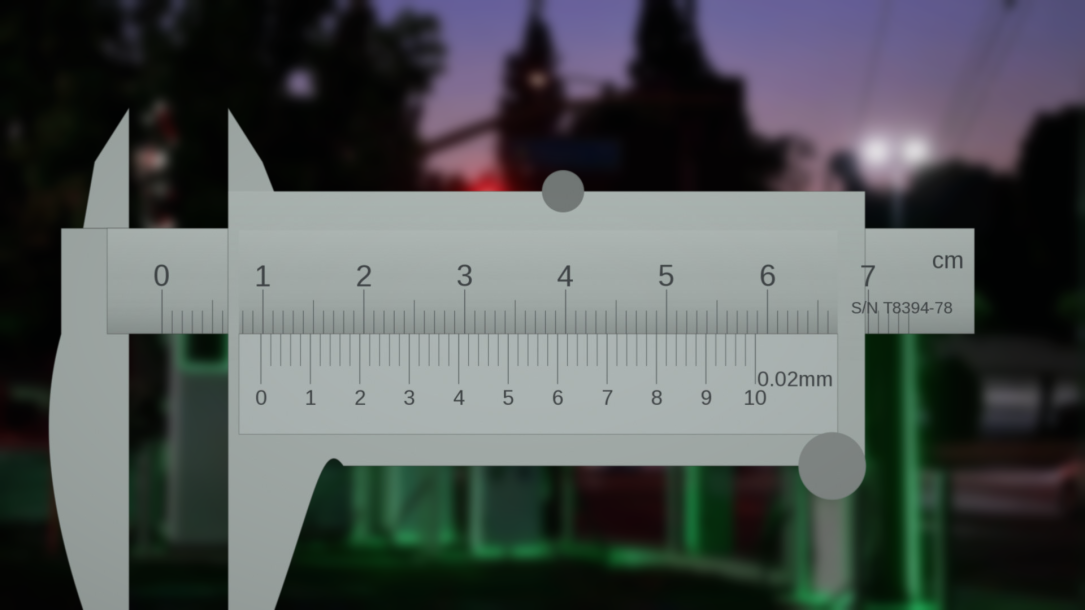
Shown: 9.8; mm
